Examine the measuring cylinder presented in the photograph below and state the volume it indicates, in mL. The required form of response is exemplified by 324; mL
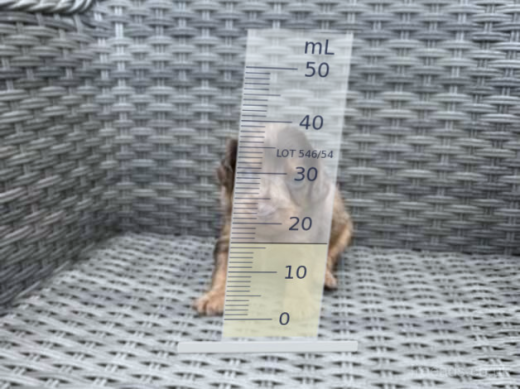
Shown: 16; mL
